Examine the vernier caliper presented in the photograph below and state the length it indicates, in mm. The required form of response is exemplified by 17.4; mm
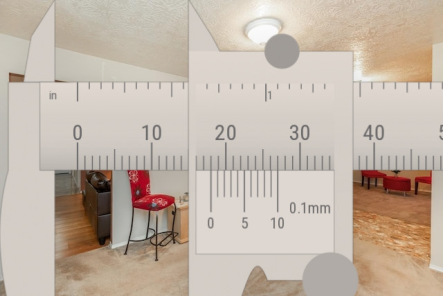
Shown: 18.0; mm
